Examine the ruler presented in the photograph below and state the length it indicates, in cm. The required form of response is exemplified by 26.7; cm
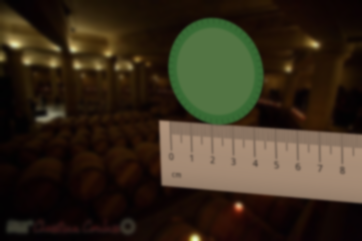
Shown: 4.5; cm
